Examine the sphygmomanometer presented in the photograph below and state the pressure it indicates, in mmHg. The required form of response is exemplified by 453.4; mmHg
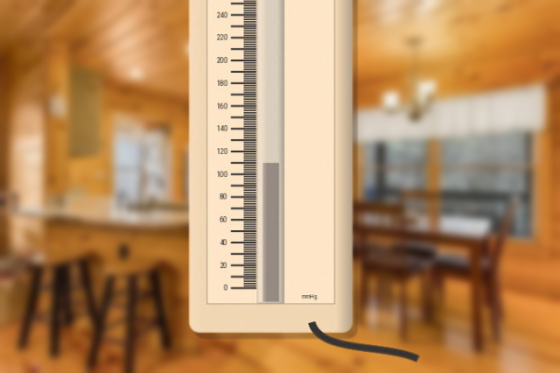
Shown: 110; mmHg
